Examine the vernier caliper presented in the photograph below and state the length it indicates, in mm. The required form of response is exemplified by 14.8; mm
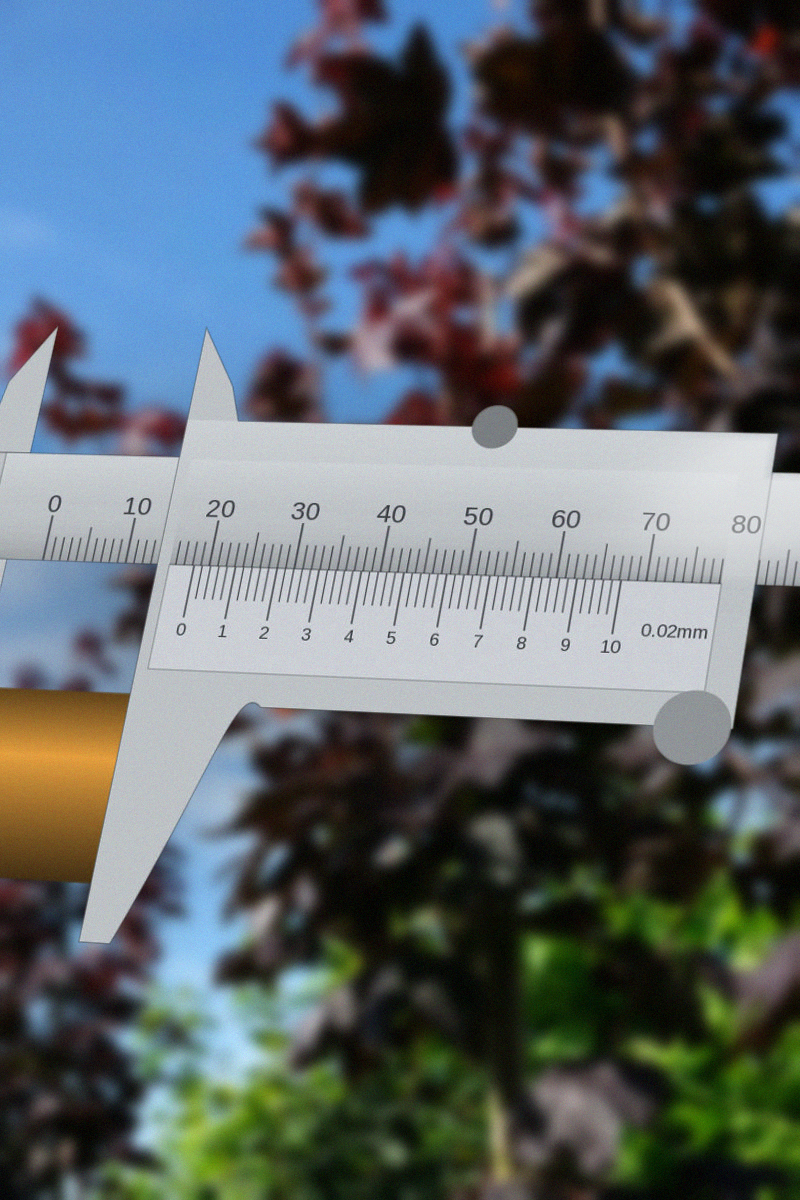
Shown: 18.2; mm
